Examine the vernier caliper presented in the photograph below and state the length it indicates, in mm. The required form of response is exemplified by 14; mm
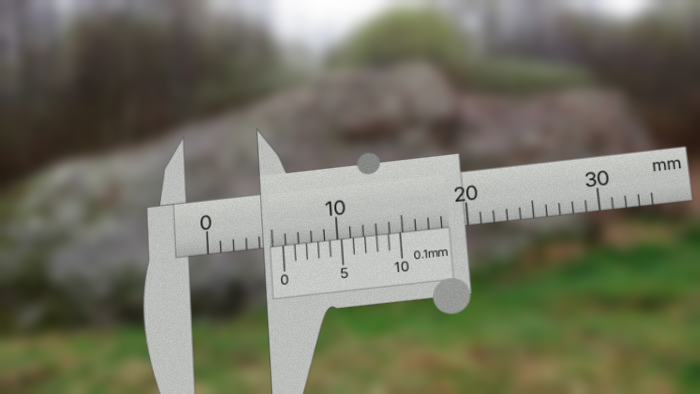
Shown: 5.8; mm
